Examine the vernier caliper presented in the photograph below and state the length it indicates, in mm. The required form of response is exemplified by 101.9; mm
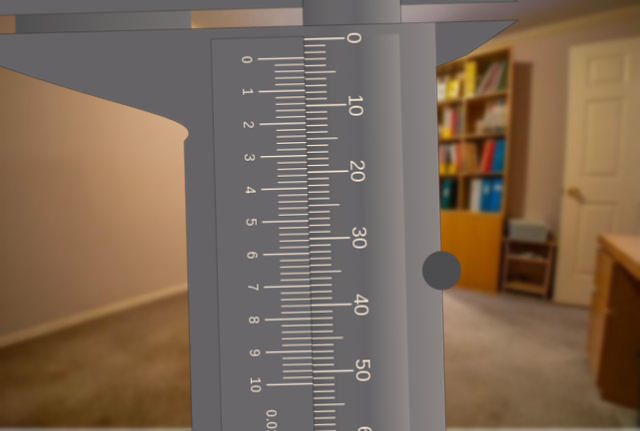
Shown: 2.8; mm
